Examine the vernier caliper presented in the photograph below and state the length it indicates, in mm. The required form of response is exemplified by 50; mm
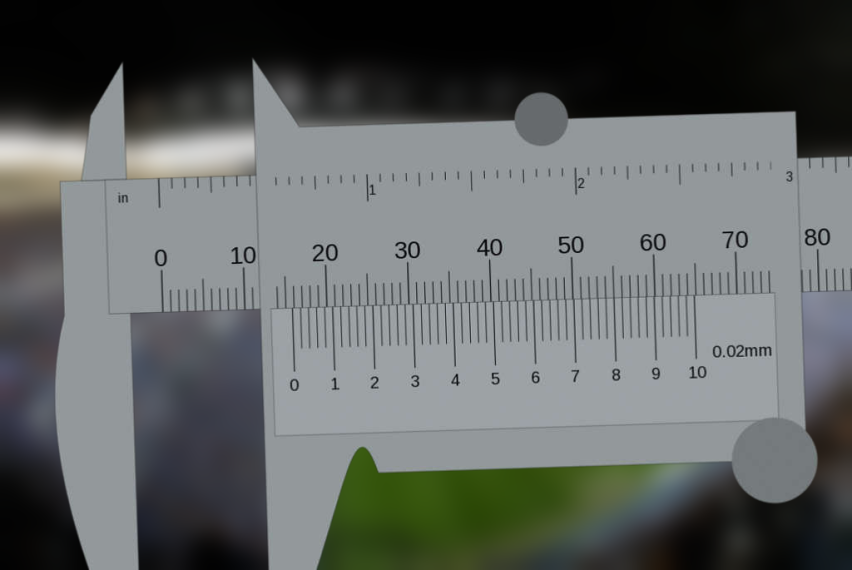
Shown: 15.8; mm
